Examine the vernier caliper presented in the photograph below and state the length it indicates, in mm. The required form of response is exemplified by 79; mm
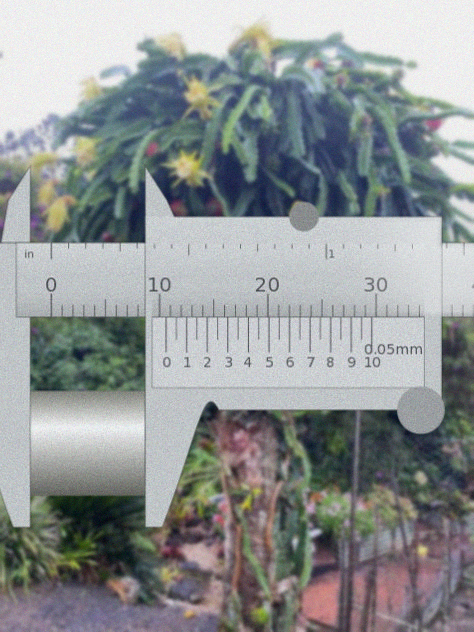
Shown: 10.6; mm
